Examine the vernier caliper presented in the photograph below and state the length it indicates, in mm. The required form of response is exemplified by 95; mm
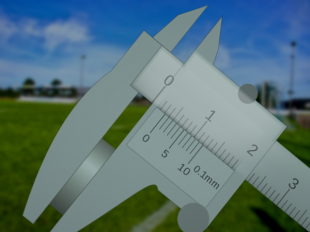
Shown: 3.2; mm
